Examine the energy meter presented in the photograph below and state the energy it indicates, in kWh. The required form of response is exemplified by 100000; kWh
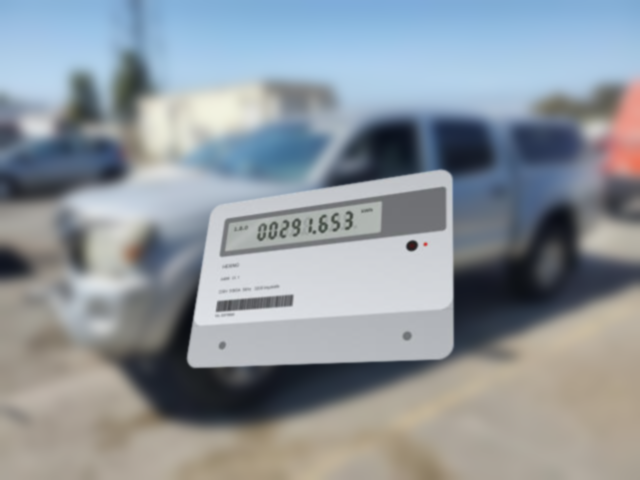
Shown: 291.653; kWh
